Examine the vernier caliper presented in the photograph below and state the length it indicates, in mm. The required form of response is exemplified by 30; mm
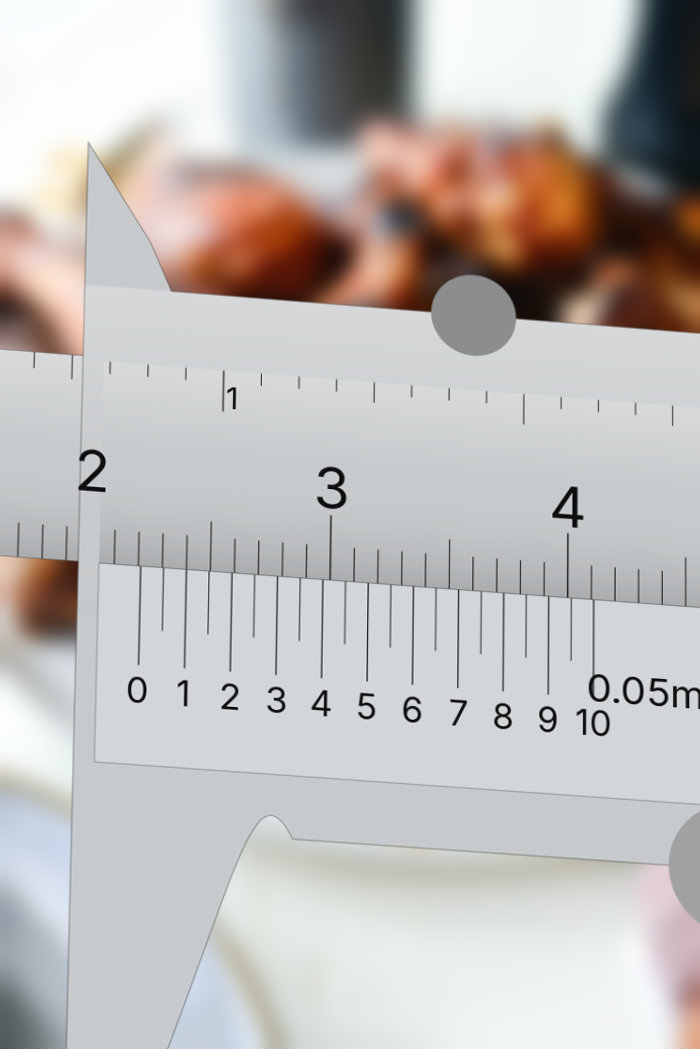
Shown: 22.10; mm
